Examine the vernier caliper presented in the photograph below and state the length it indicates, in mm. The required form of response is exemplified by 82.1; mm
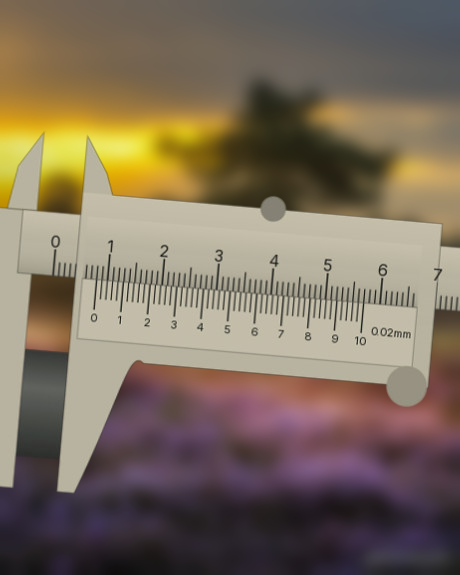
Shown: 8.0; mm
